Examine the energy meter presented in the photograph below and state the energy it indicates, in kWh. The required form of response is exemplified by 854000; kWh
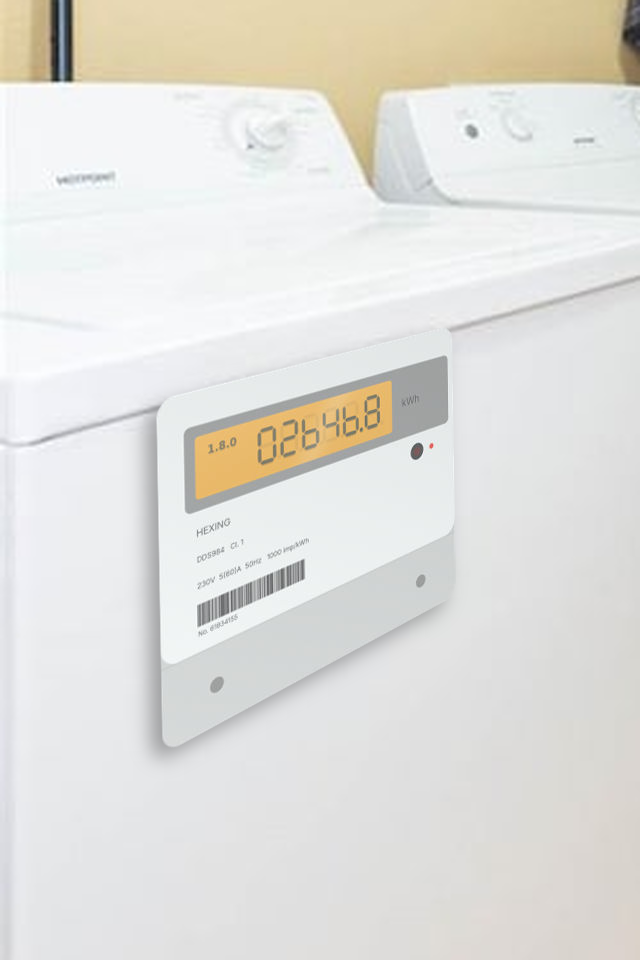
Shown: 2646.8; kWh
